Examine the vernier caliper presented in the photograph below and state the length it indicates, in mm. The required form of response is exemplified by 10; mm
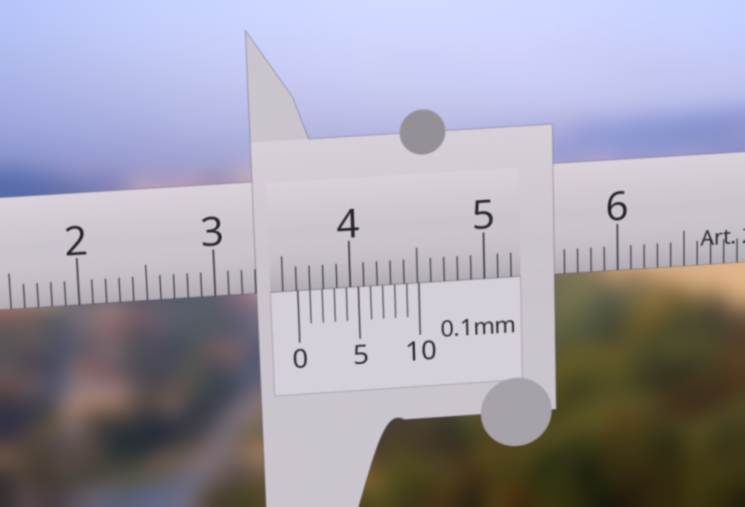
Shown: 36.1; mm
